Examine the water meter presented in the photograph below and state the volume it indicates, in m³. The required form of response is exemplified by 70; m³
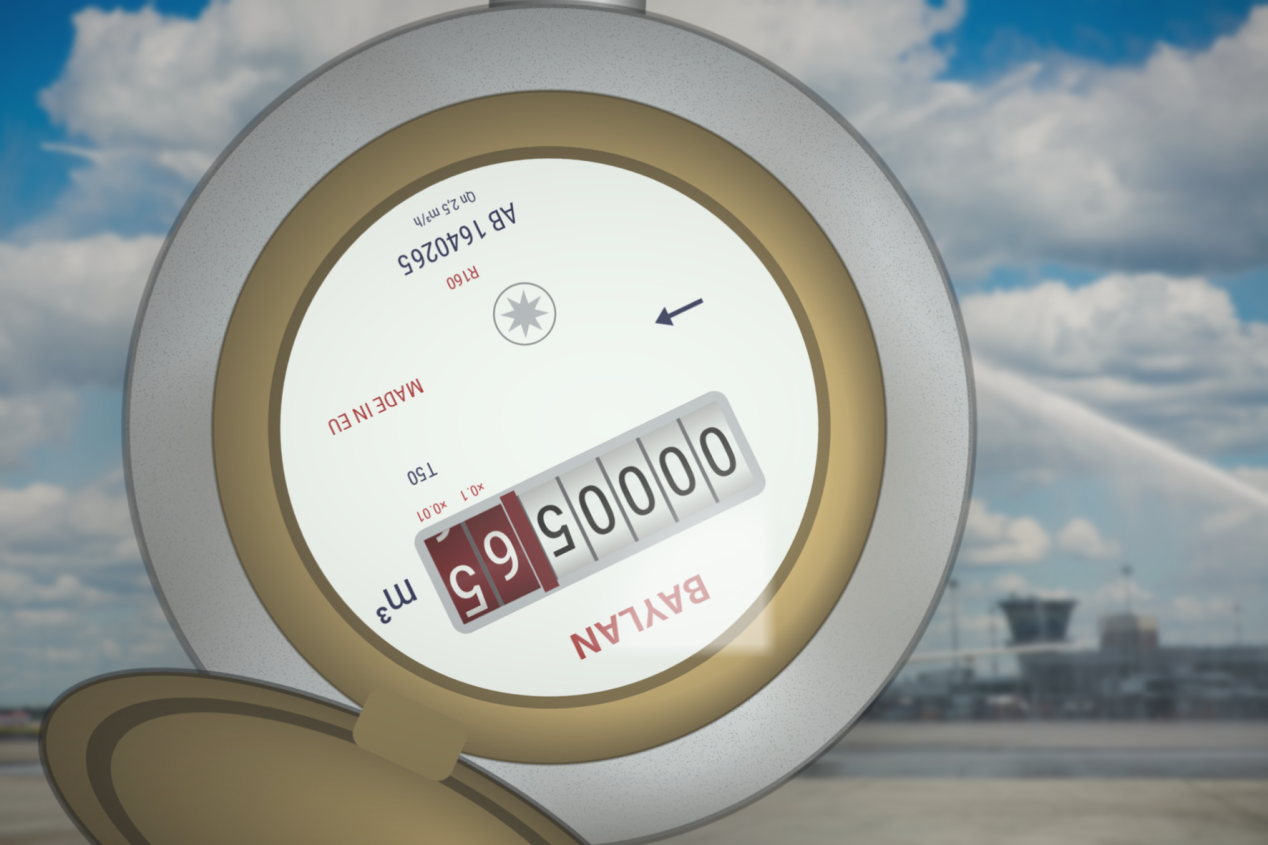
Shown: 5.65; m³
